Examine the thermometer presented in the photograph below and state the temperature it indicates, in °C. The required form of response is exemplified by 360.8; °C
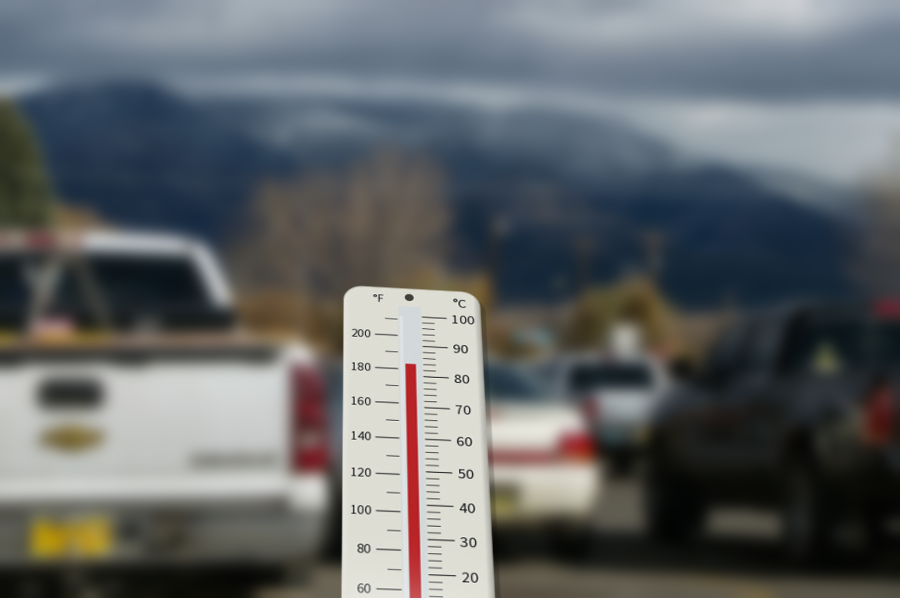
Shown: 84; °C
